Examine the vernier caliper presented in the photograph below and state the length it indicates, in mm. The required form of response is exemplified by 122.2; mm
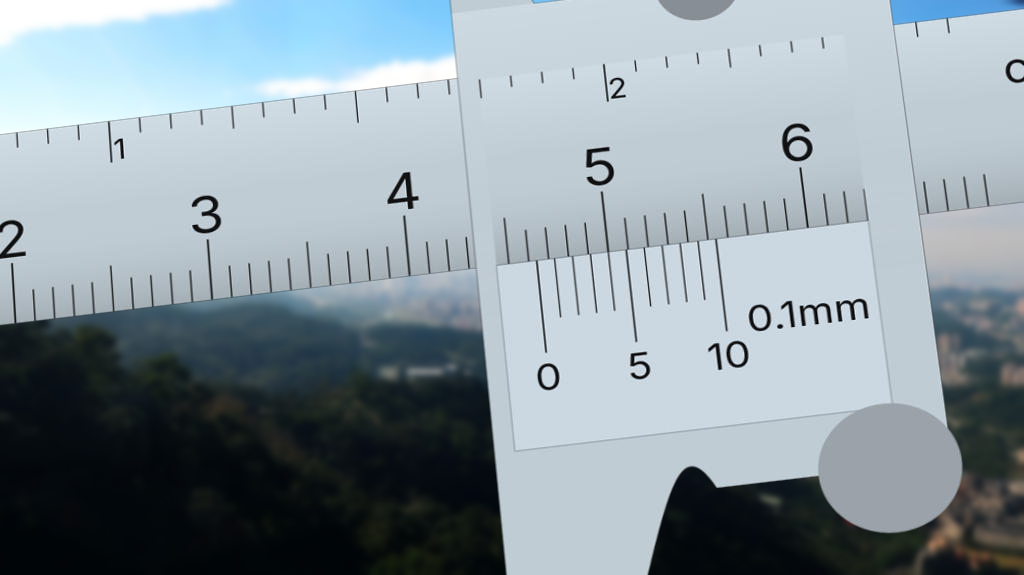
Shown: 46.4; mm
